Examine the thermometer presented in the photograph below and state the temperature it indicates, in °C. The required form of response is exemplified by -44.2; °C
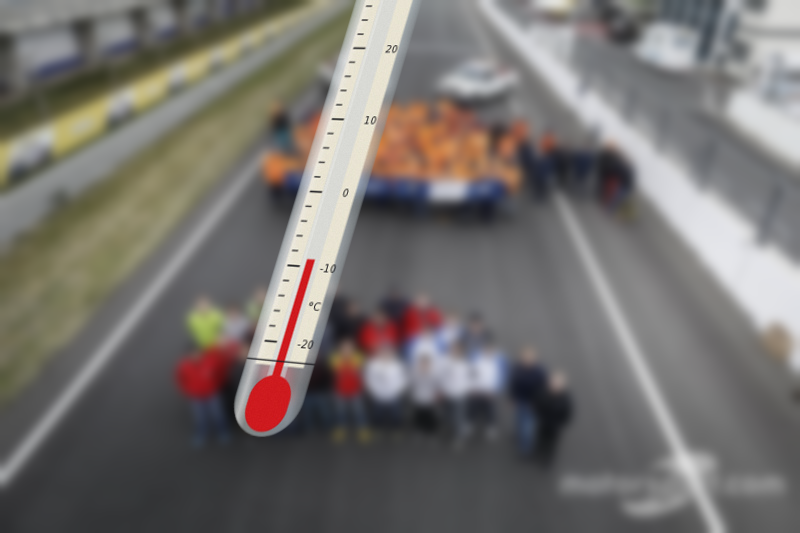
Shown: -9; °C
